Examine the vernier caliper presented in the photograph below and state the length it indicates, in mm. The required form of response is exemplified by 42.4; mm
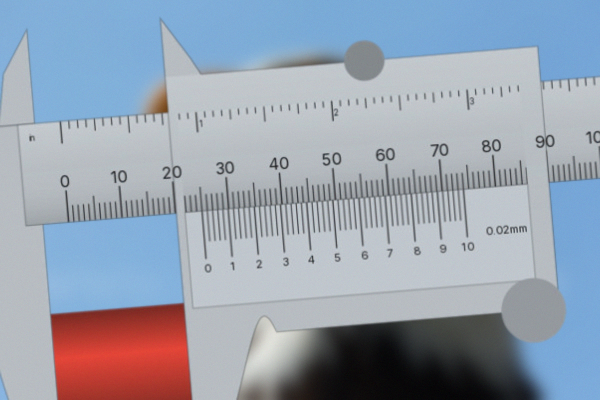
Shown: 25.0; mm
